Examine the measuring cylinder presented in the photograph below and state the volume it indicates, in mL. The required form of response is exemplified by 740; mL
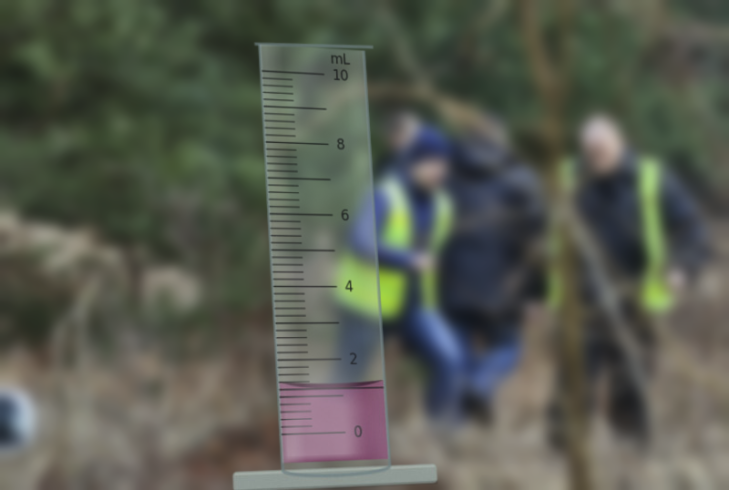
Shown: 1.2; mL
